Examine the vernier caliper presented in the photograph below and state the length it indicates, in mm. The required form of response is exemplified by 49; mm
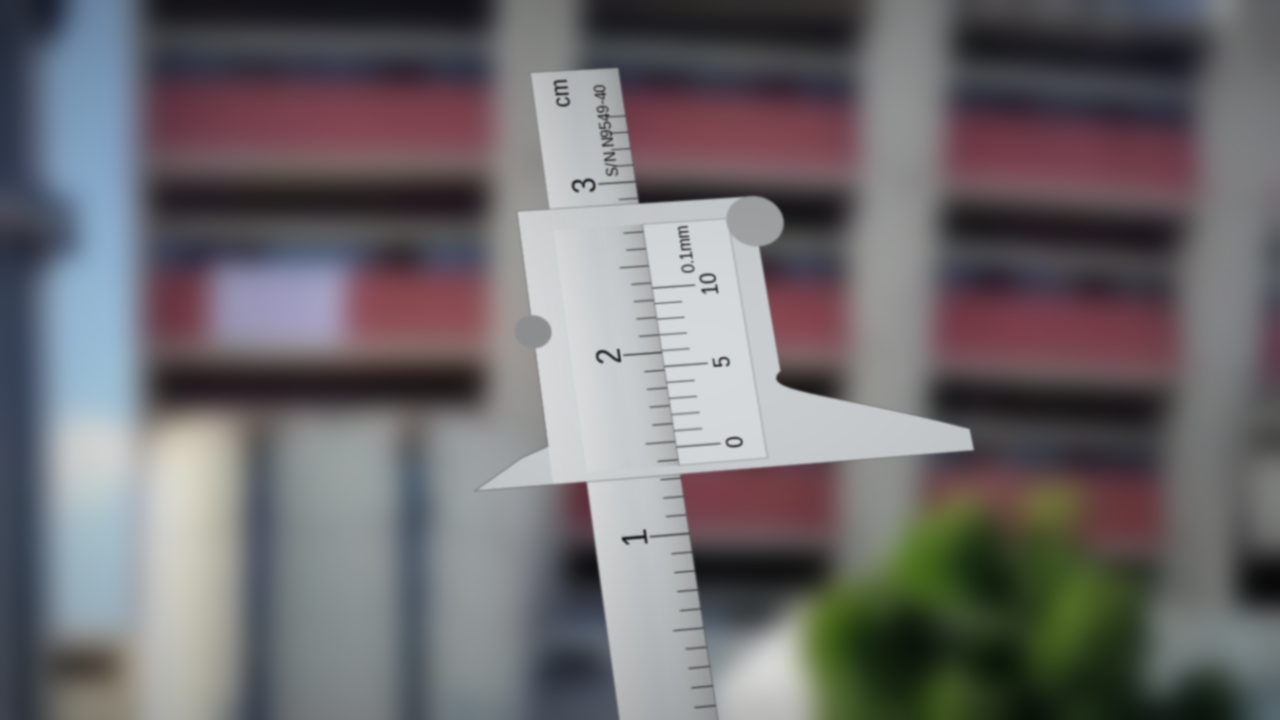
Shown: 14.7; mm
